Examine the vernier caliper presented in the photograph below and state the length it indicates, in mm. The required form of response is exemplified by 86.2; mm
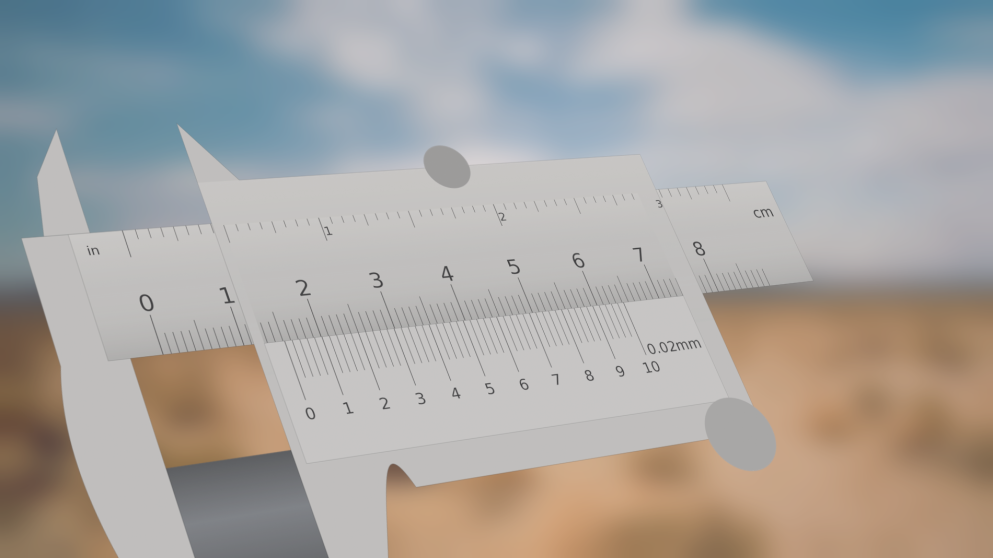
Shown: 15.2; mm
